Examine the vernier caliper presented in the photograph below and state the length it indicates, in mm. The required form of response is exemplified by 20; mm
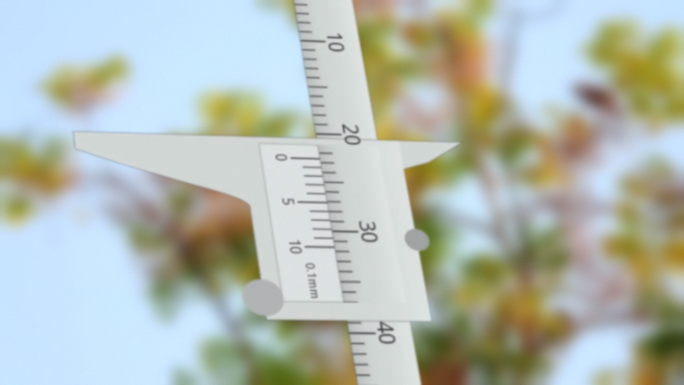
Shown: 22.6; mm
